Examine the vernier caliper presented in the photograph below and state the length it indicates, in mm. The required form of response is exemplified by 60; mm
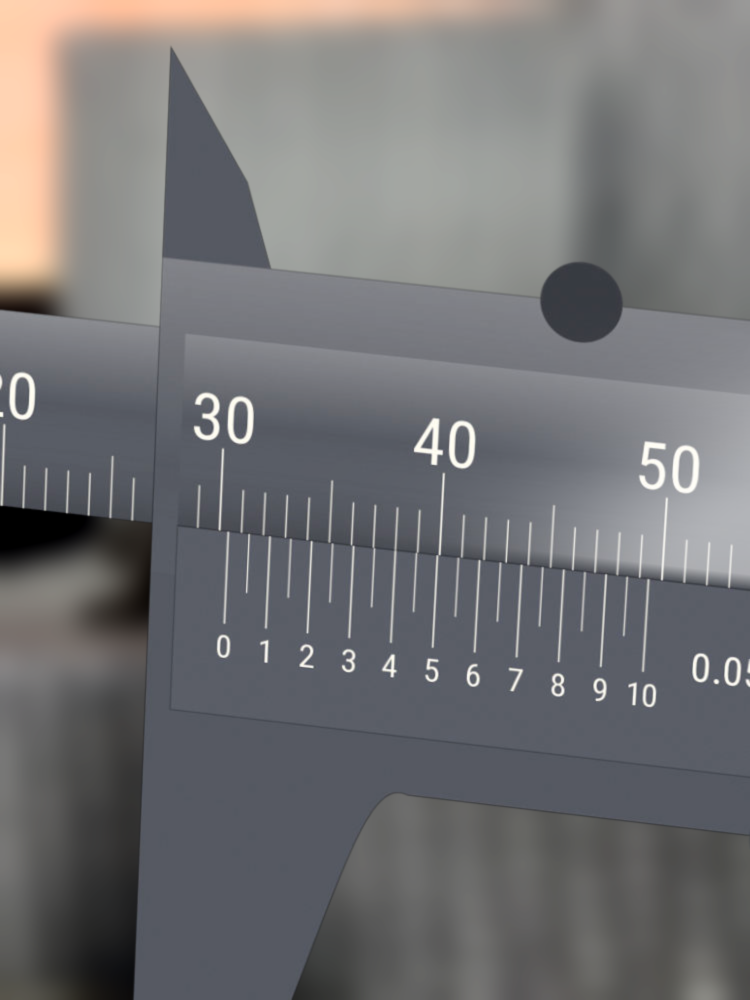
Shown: 30.4; mm
